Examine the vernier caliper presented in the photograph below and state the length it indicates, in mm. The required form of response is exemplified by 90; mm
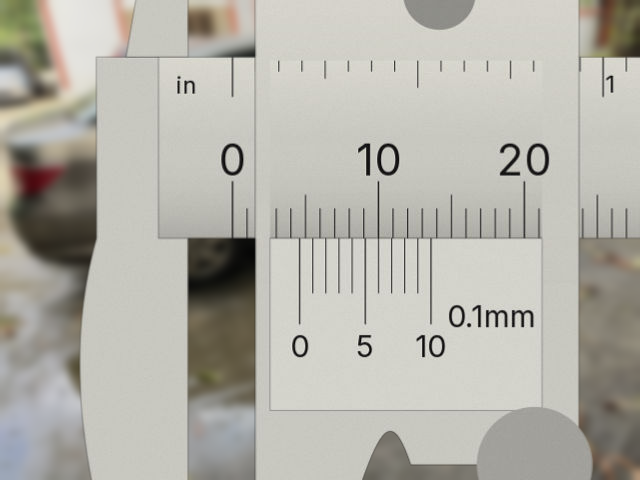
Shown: 4.6; mm
